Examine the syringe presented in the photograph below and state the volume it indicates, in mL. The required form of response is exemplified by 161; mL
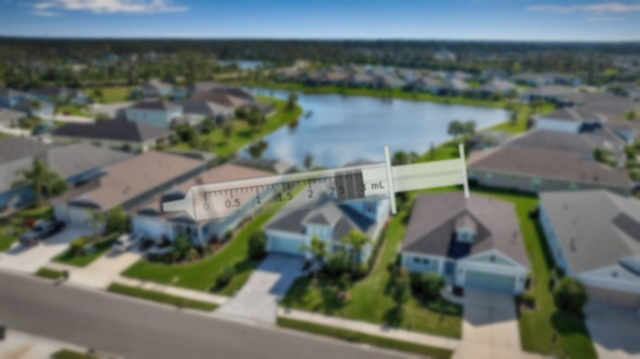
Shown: 2.5; mL
